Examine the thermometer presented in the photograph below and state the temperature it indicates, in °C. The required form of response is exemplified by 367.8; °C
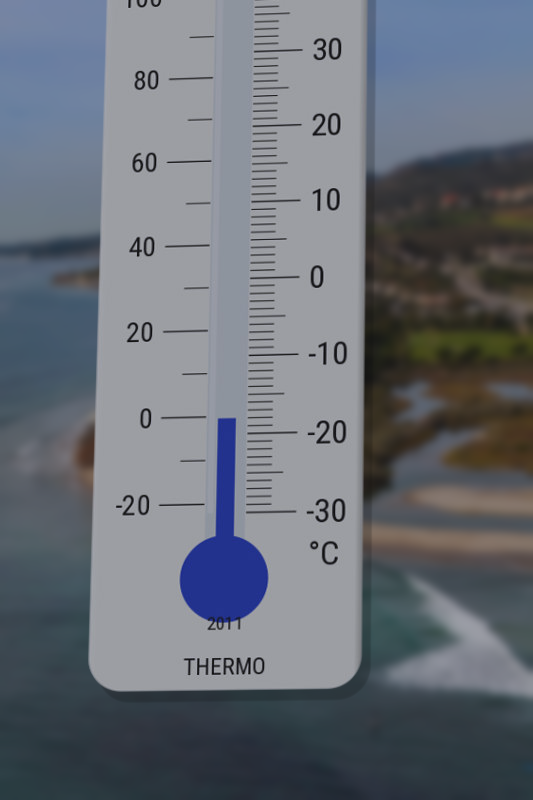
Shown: -18; °C
